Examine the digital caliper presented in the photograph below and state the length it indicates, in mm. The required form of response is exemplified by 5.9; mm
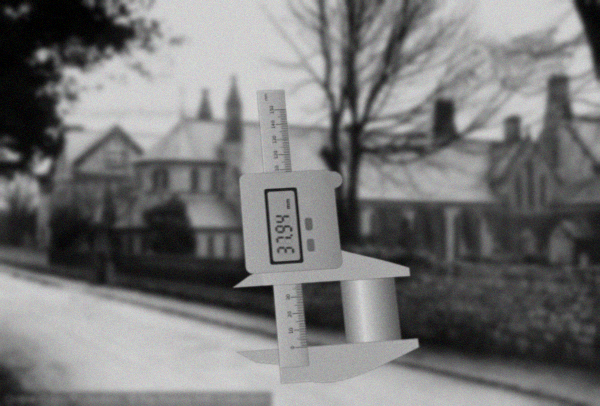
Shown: 37.94; mm
